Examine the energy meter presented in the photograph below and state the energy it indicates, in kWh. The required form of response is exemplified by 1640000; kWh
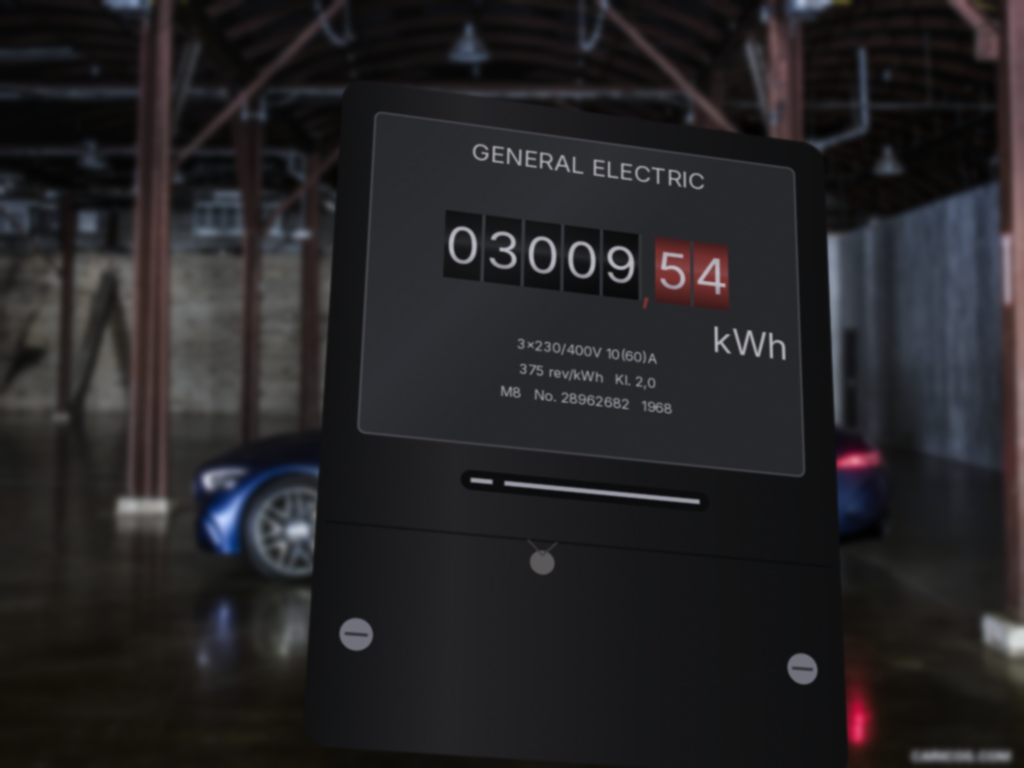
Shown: 3009.54; kWh
